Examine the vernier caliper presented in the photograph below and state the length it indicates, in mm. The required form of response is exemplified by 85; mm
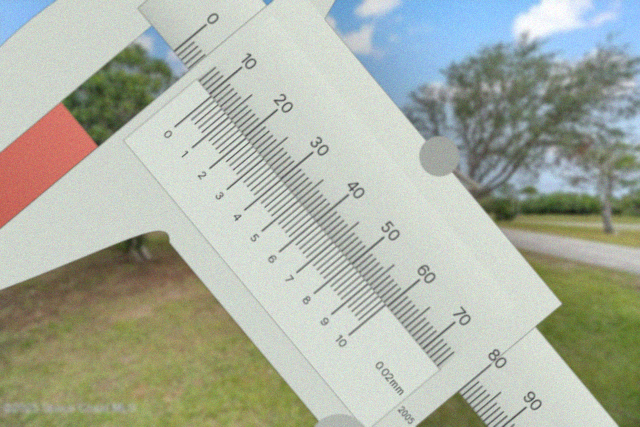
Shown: 10.5; mm
